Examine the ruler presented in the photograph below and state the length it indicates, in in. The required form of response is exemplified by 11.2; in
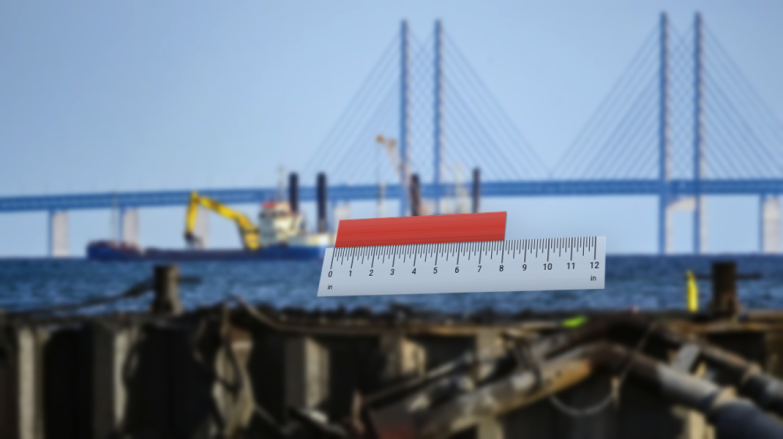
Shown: 8; in
